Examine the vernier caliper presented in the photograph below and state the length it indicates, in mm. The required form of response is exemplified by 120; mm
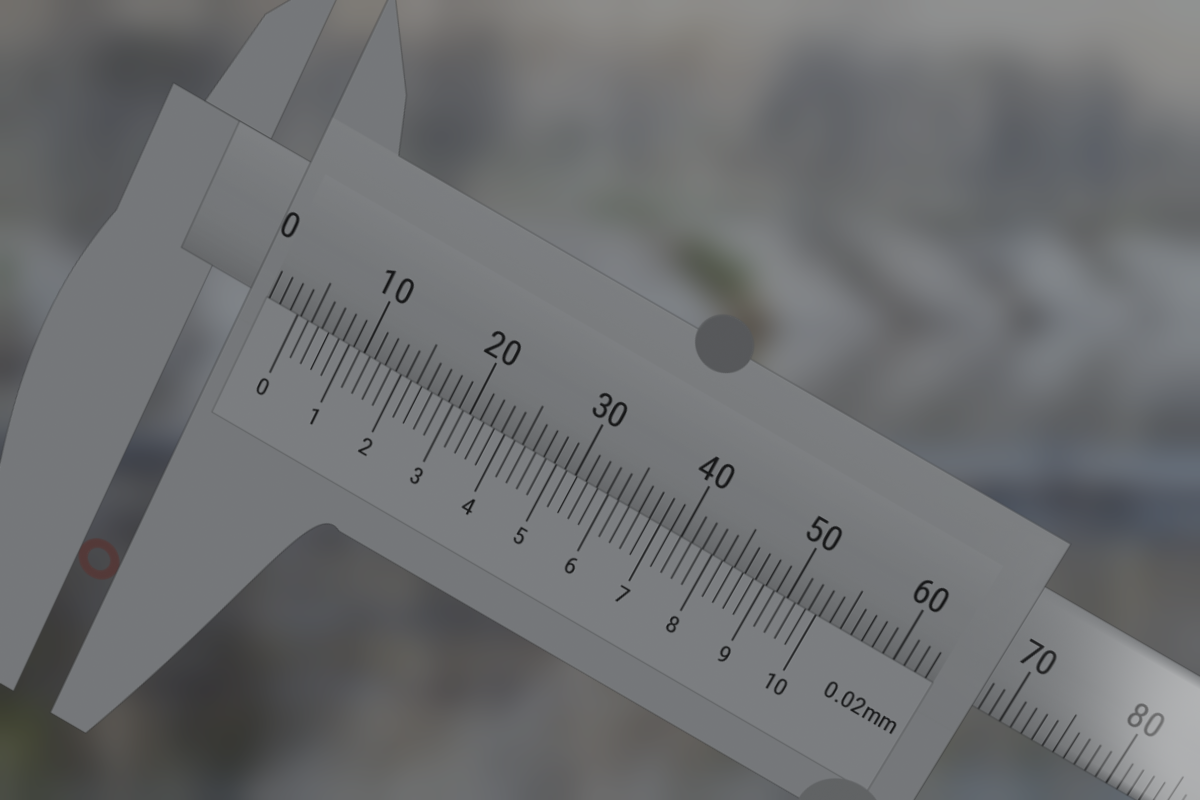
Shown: 3.7; mm
